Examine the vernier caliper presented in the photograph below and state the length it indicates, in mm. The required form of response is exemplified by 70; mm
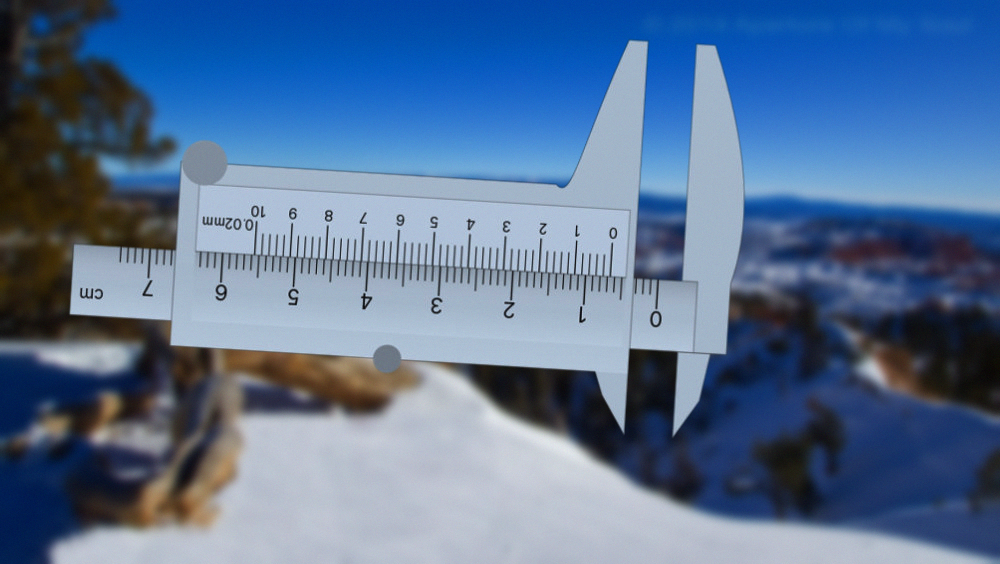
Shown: 6.6; mm
